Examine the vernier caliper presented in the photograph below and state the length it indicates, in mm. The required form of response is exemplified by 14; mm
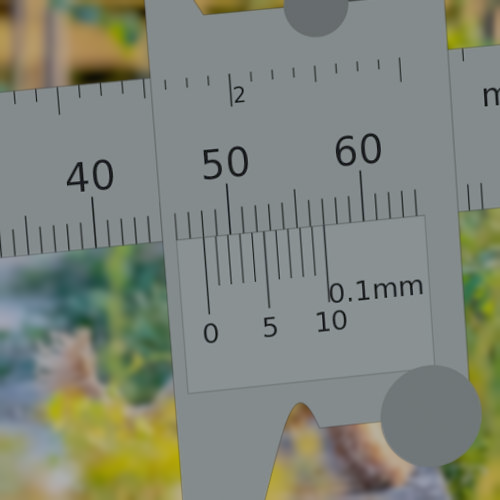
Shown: 48.0; mm
